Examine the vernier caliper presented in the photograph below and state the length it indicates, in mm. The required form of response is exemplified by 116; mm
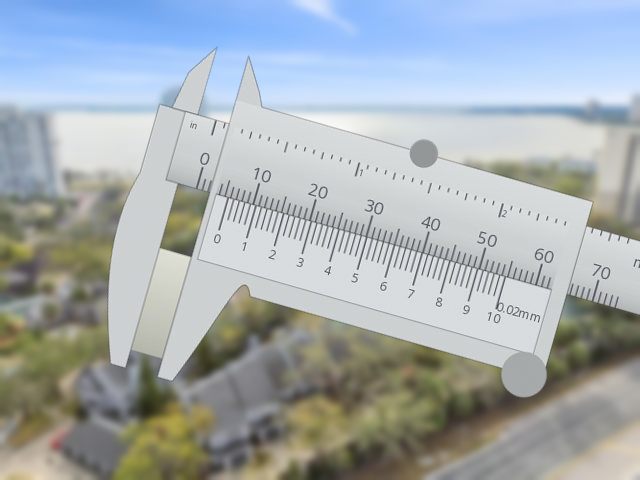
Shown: 5.6; mm
